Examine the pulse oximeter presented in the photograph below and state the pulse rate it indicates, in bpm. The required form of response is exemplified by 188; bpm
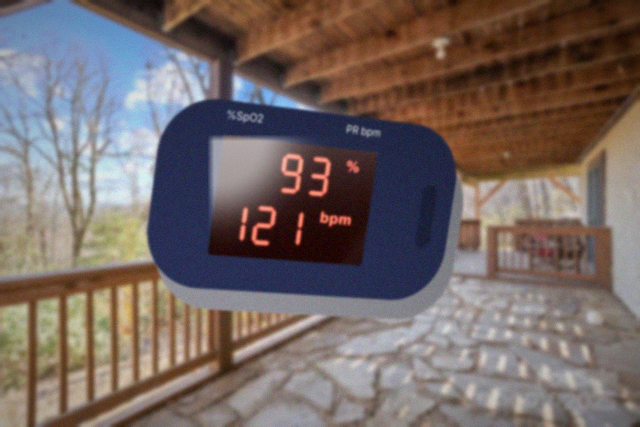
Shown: 121; bpm
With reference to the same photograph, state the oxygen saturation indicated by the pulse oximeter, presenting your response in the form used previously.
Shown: 93; %
